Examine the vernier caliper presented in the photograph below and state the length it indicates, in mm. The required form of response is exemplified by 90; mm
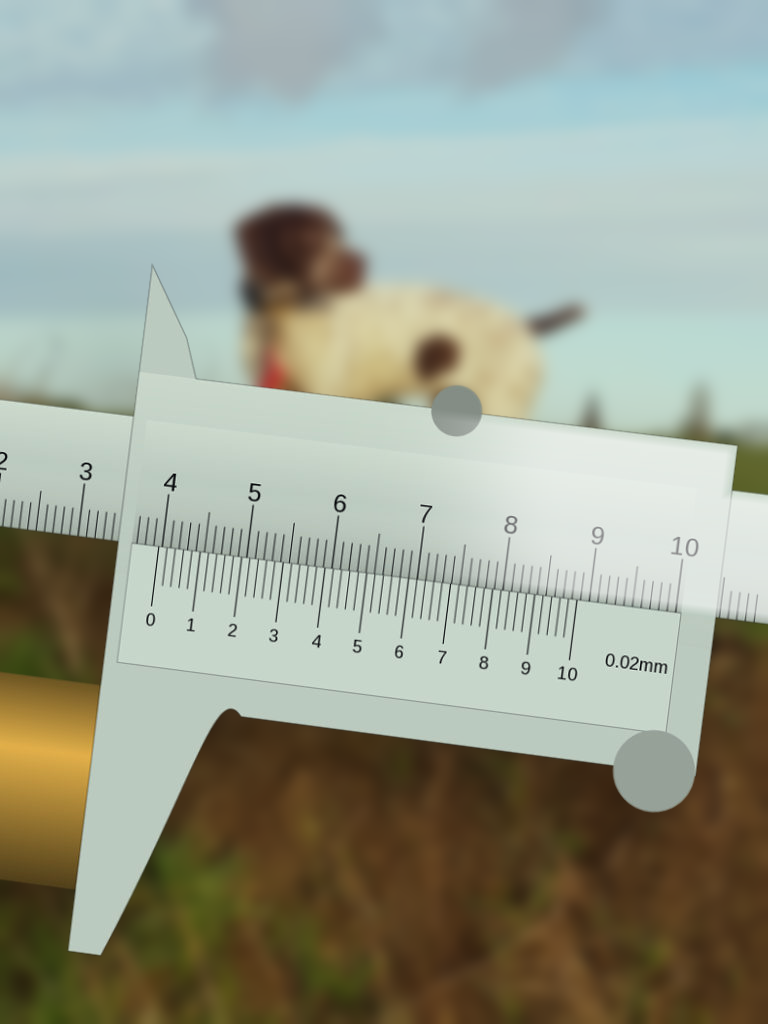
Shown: 39.6; mm
